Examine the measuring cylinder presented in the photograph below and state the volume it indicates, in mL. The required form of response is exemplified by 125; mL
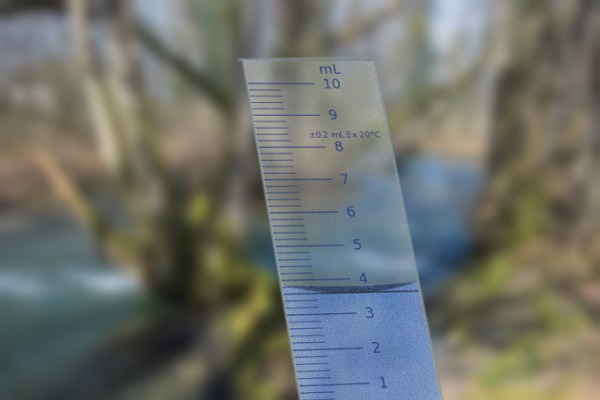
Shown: 3.6; mL
